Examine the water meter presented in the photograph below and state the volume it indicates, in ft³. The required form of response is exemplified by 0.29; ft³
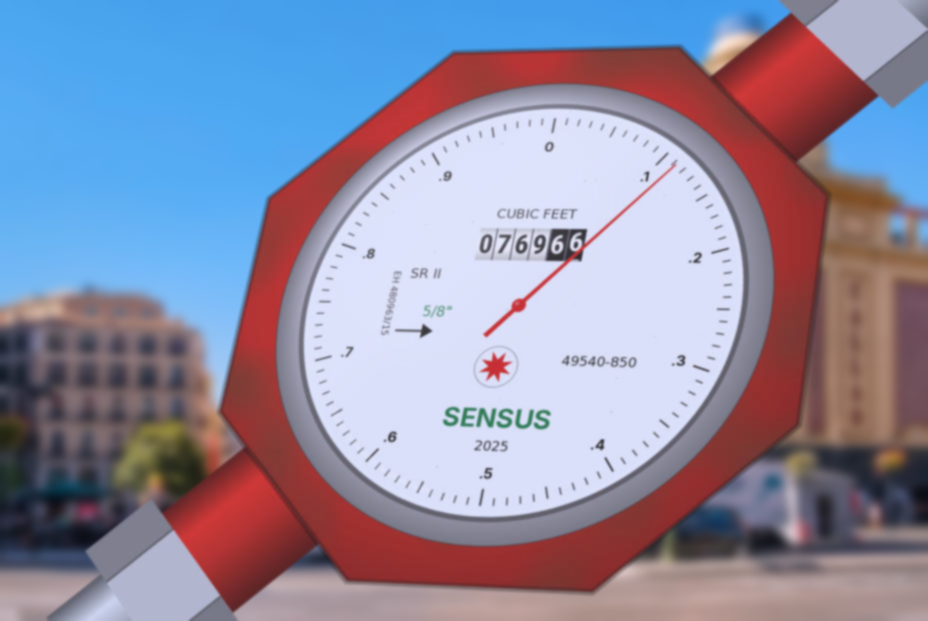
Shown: 76966.11; ft³
